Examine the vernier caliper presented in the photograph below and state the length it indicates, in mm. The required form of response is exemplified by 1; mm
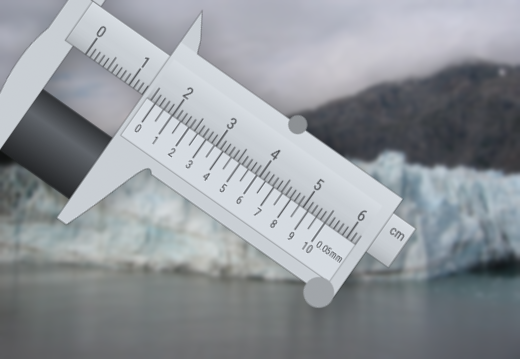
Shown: 16.0; mm
